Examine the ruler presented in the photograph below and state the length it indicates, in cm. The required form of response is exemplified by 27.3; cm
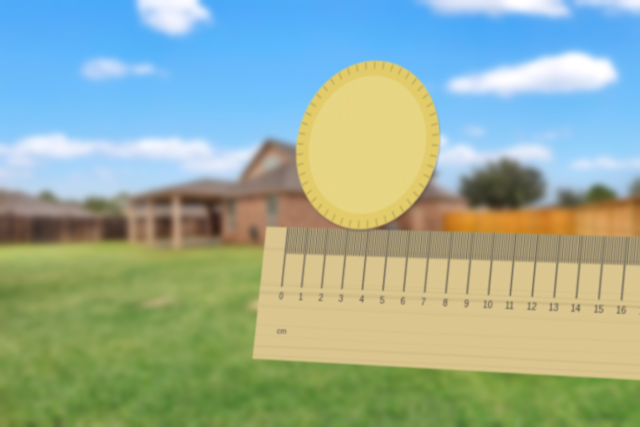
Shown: 7; cm
